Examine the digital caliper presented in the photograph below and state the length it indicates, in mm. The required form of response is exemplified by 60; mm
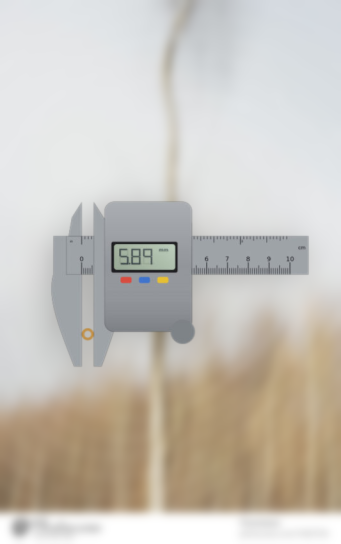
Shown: 5.89; mm
